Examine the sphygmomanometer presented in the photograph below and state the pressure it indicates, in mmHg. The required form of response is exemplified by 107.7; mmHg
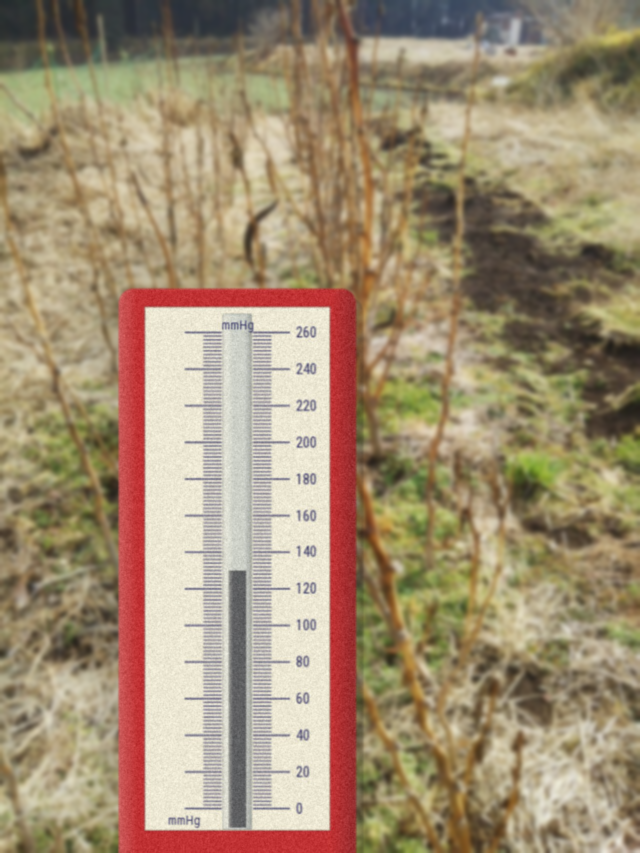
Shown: 130; mmHg
